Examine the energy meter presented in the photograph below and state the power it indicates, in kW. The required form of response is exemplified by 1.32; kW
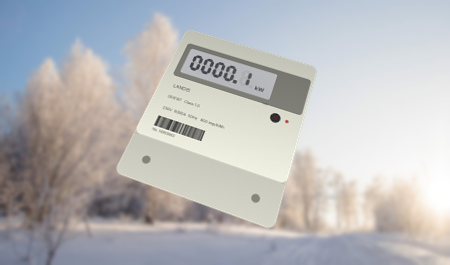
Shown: 0.1; kW
